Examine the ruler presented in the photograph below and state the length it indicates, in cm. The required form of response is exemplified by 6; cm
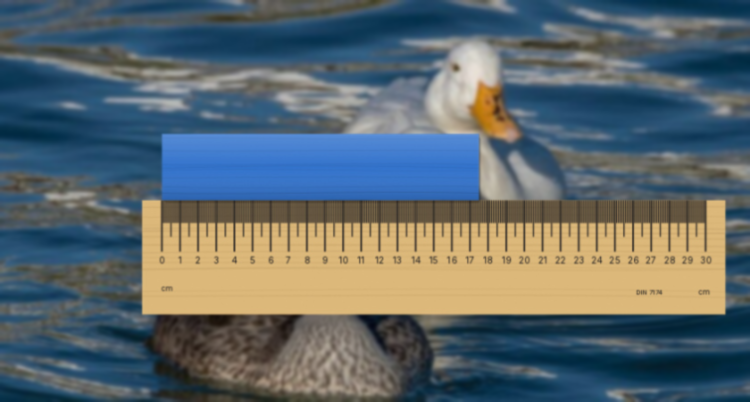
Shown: 17.5; cm
